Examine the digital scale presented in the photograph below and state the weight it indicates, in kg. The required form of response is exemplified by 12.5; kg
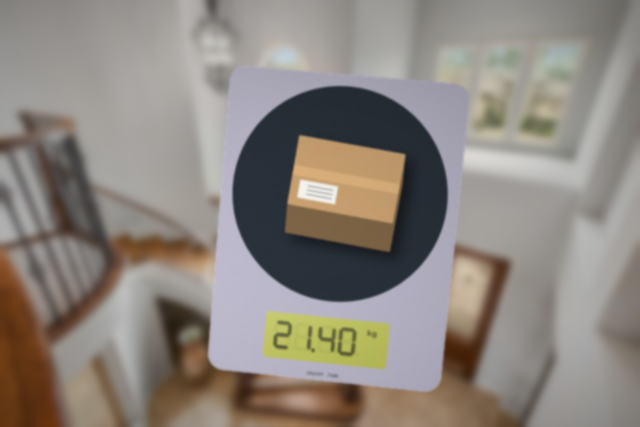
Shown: 21.40; kg
